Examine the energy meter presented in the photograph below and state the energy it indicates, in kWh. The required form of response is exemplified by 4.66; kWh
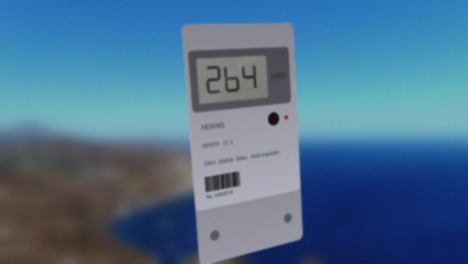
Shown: 264; kWh
